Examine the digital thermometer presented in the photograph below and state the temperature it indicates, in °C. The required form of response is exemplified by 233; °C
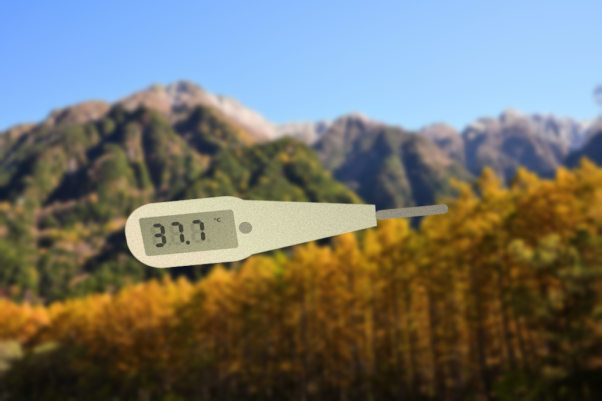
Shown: 37.7; °C
